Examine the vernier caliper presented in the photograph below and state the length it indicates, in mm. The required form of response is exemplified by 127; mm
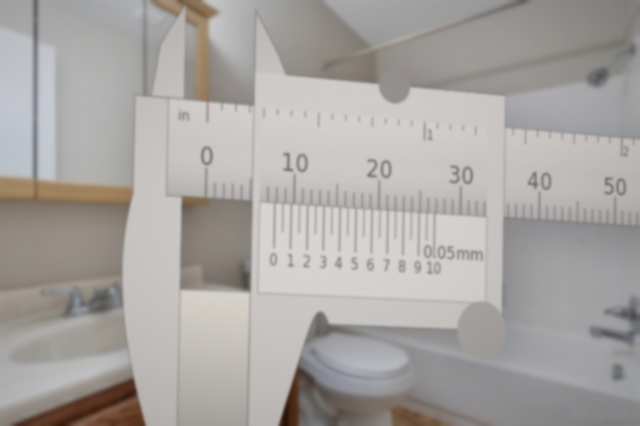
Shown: 7.8; mm
